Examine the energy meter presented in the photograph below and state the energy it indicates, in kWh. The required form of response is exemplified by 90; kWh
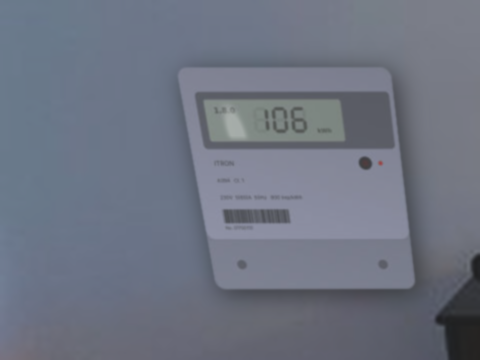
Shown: 106; kWh
